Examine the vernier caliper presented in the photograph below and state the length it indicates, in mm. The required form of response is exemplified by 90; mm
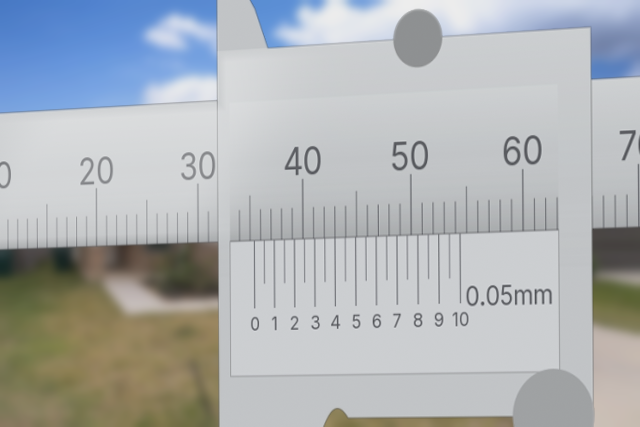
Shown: 35.4; mm
